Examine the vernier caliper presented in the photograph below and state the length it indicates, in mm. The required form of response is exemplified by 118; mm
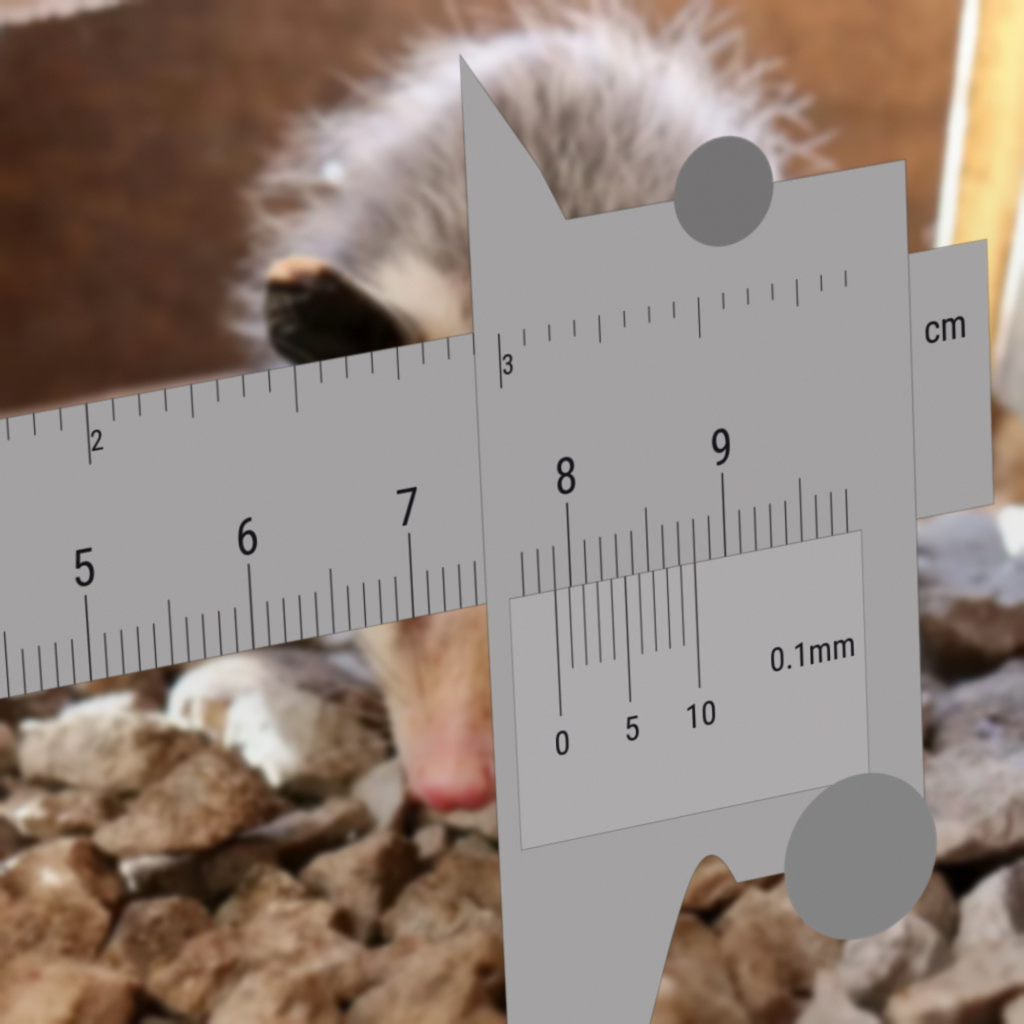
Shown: 79.0; mm
